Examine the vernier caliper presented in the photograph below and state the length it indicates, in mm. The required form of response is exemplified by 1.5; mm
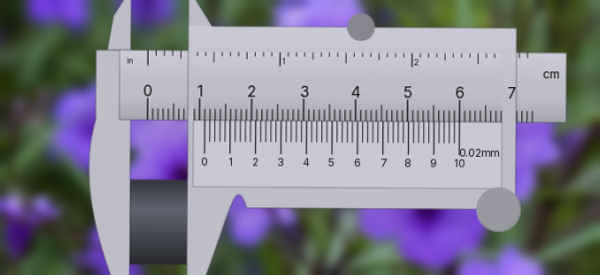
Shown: 11.0; mm
